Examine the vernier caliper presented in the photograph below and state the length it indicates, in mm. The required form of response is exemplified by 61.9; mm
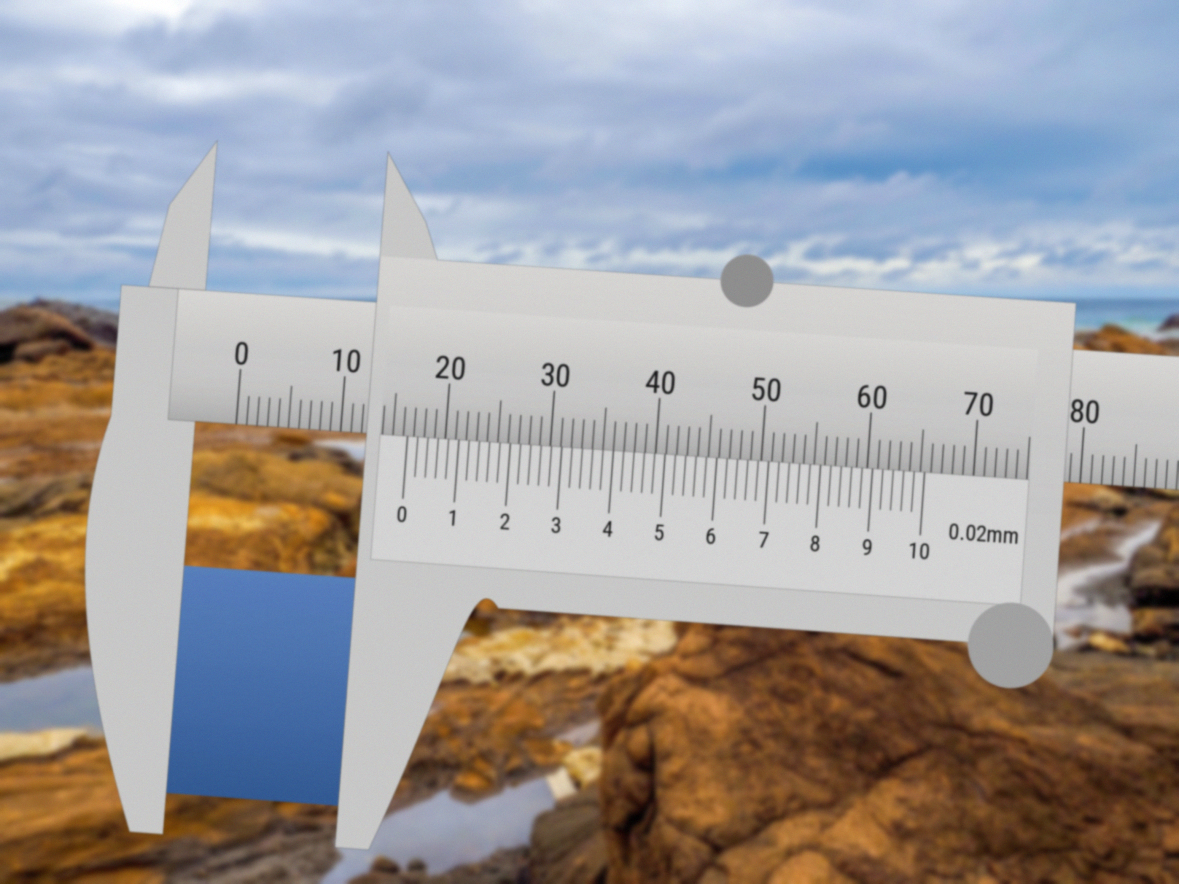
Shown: 16.4; mm
